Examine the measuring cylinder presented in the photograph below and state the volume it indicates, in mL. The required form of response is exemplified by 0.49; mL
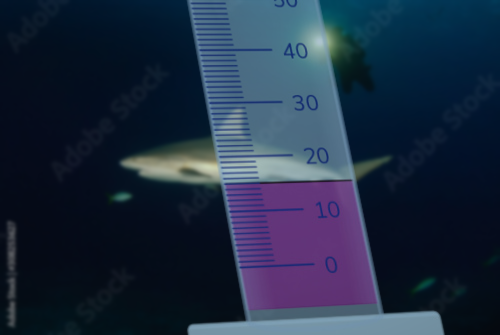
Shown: 15; mL
